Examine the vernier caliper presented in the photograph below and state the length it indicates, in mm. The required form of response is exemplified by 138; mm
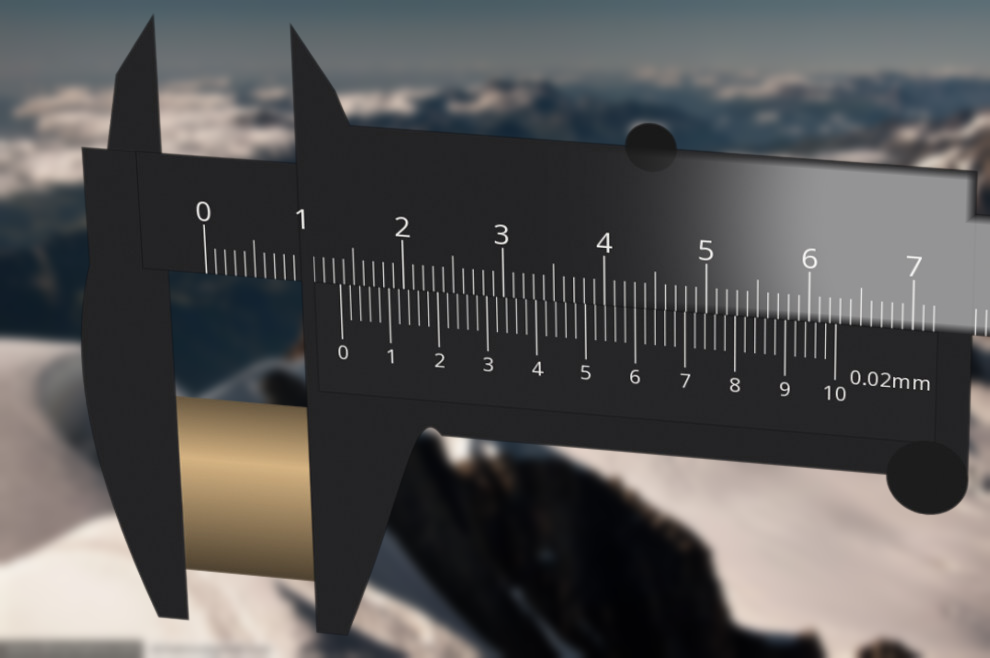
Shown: 13.6; mm
